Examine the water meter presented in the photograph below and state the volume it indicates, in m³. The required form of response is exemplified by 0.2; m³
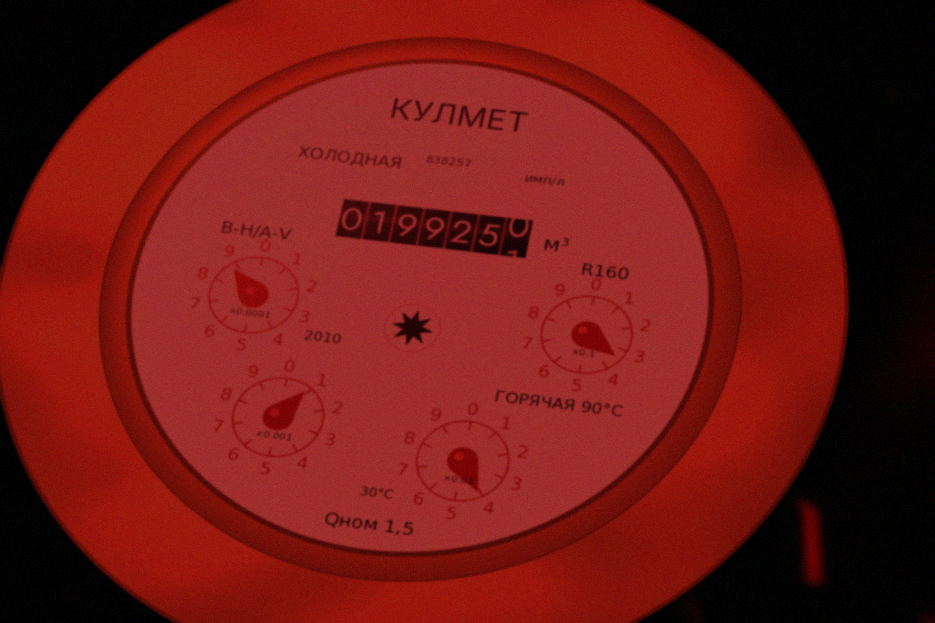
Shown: 199250.3408; m³
